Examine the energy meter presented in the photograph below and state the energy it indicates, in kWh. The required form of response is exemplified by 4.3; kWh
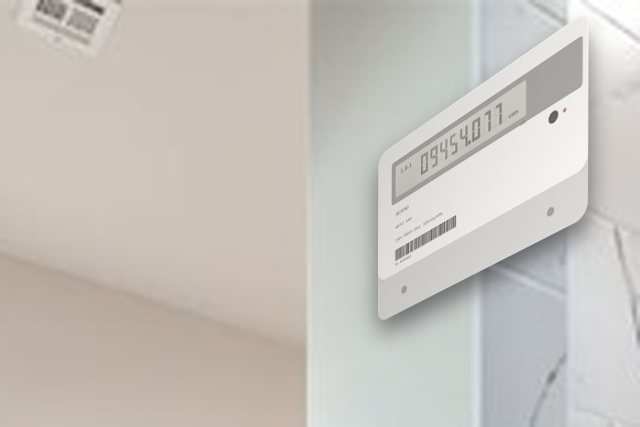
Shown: 9454.077; kWh
